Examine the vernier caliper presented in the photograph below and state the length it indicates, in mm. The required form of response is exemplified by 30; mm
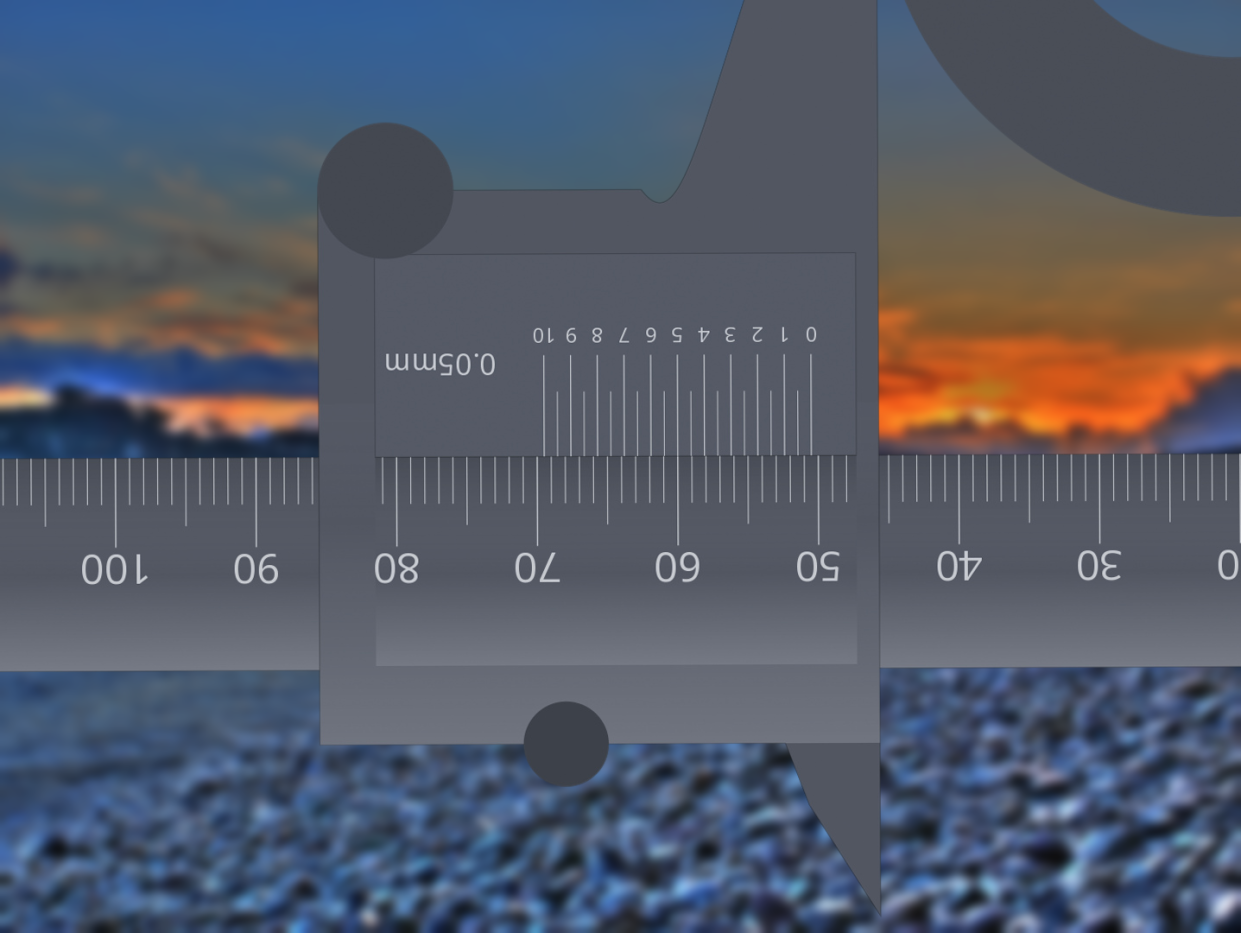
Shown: 50.5; mm
